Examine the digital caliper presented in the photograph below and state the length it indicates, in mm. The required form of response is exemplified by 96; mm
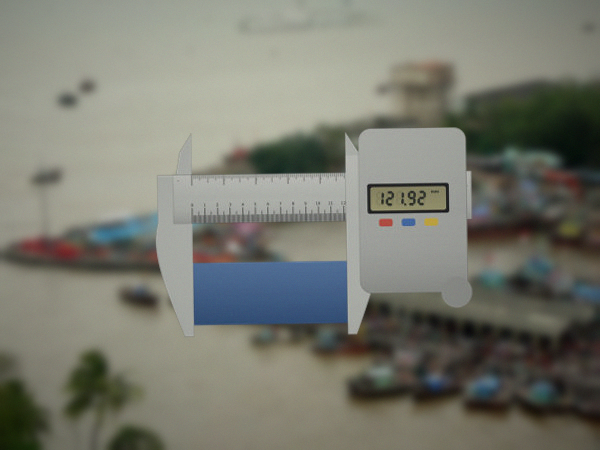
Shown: 121.92; mm
